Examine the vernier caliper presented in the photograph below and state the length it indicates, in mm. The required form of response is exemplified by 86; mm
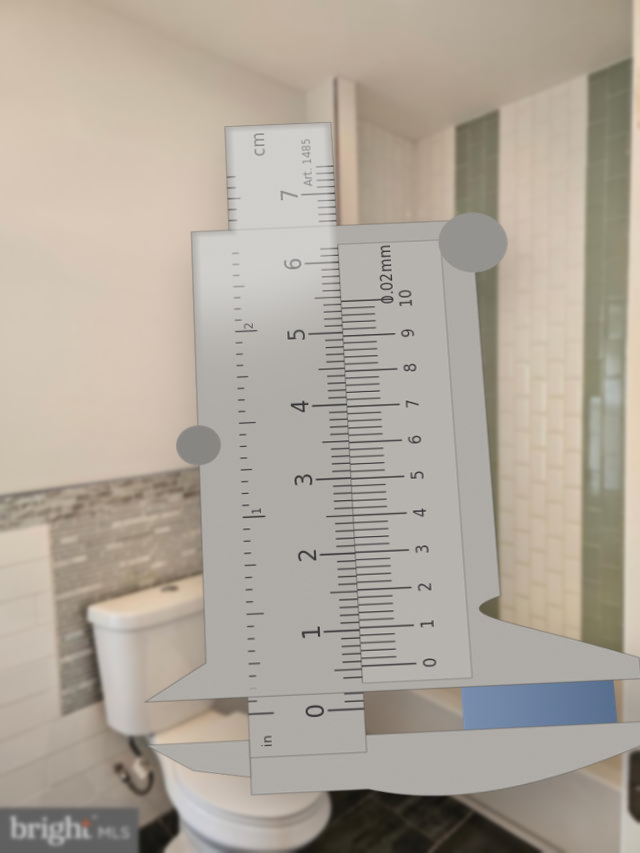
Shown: 5.4; mm
